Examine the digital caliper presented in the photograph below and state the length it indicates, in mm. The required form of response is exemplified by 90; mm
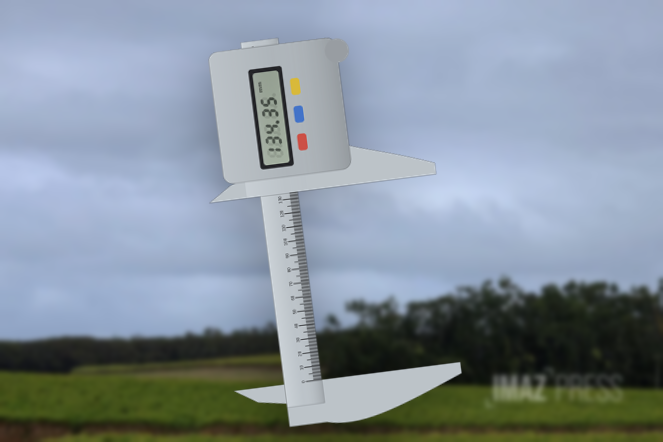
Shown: 134.35; mm
